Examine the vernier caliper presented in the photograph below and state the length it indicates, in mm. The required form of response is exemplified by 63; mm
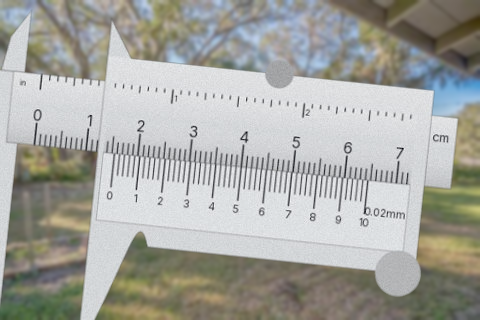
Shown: 15.5; mm
